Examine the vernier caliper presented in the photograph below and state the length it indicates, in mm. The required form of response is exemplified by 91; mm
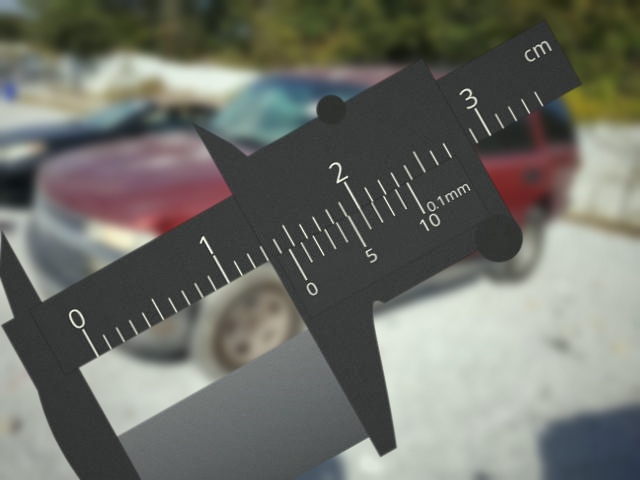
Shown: 14.6; mm
